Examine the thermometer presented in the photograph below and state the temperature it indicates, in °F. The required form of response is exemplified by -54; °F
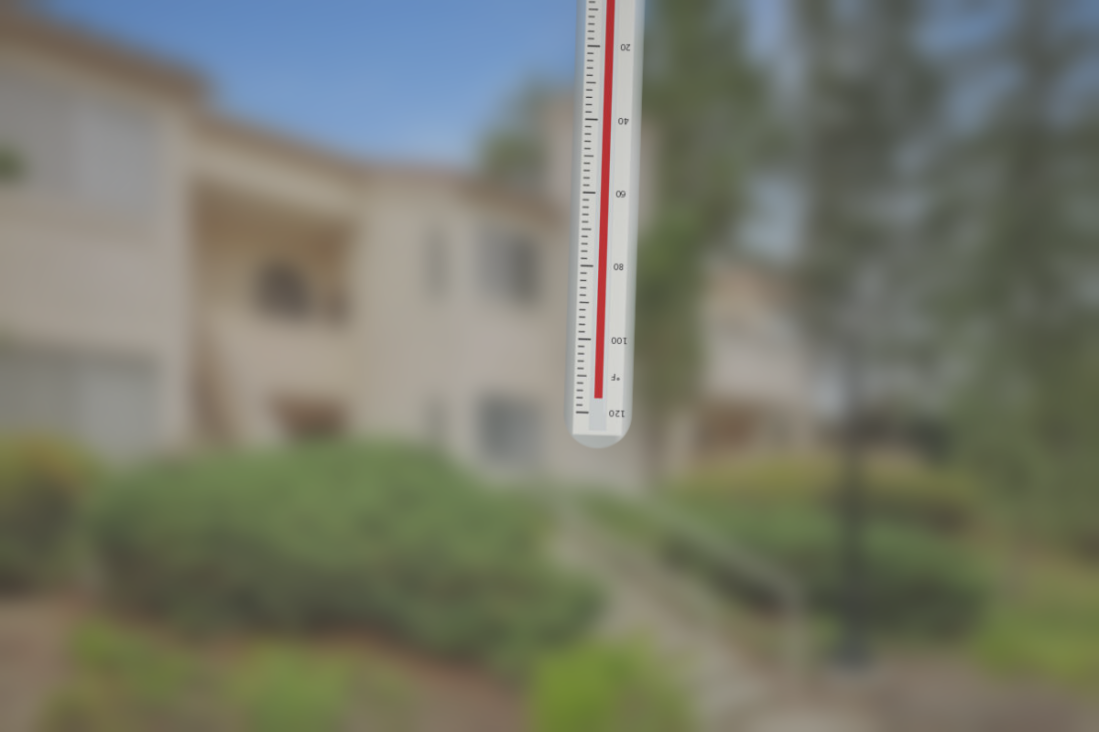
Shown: 116; °F
